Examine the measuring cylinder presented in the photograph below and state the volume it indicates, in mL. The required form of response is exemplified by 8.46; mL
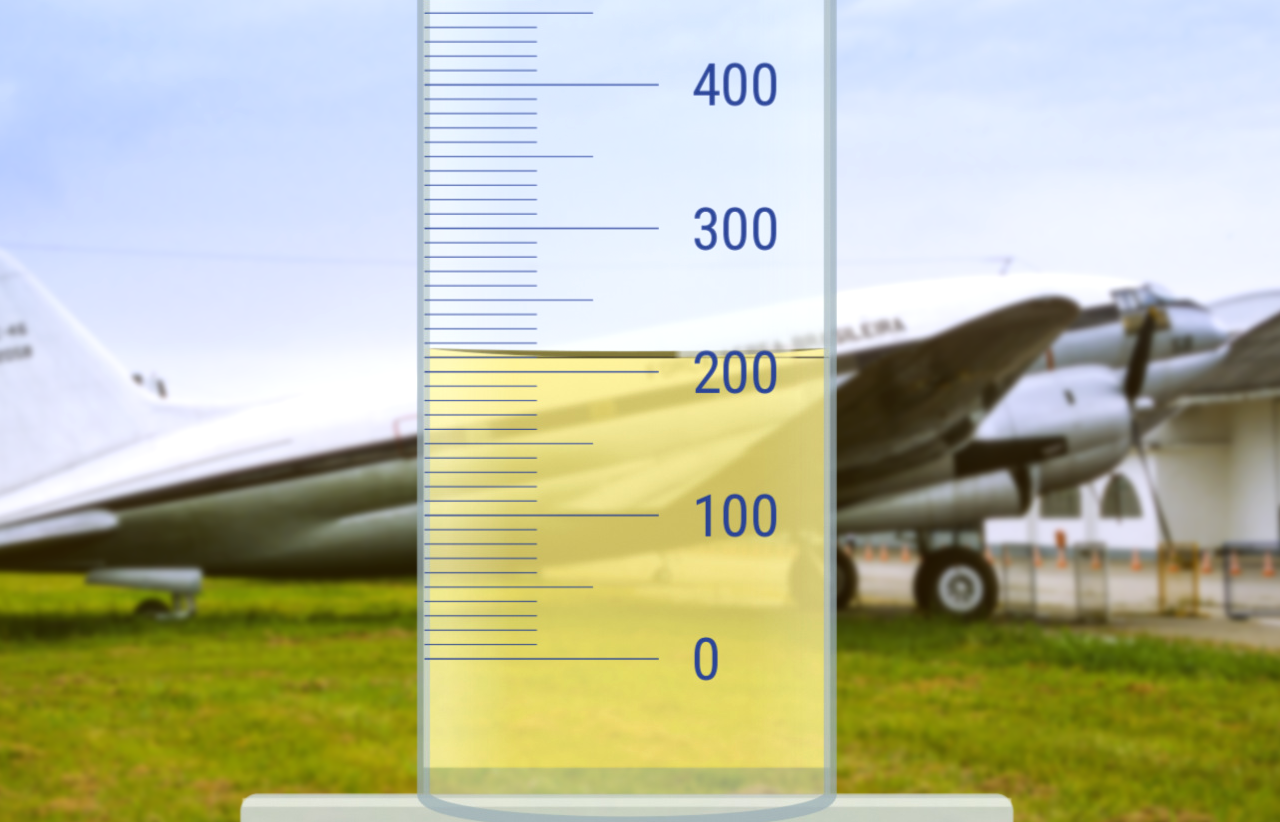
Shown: 210; mL
